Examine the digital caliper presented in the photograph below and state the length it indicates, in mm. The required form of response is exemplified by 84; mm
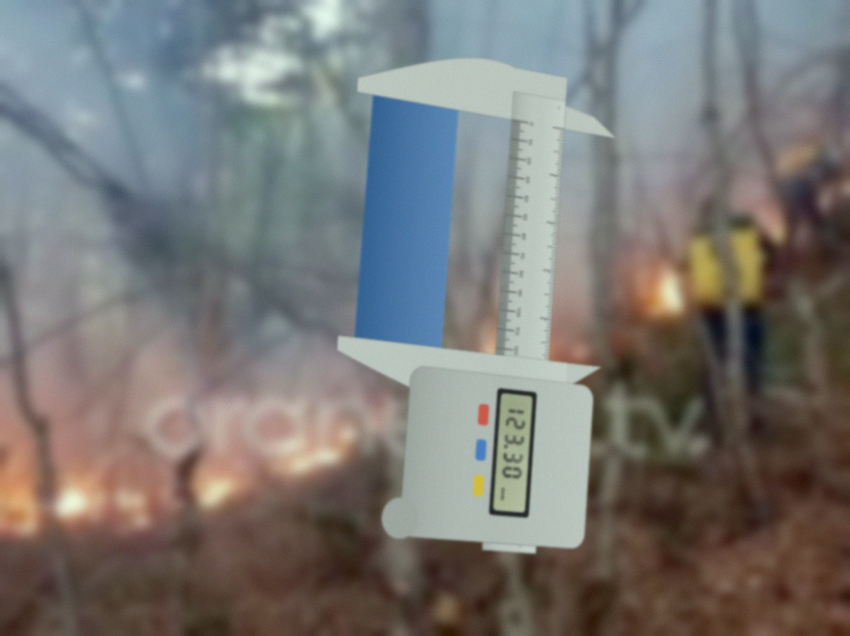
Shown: 123.30; mm
